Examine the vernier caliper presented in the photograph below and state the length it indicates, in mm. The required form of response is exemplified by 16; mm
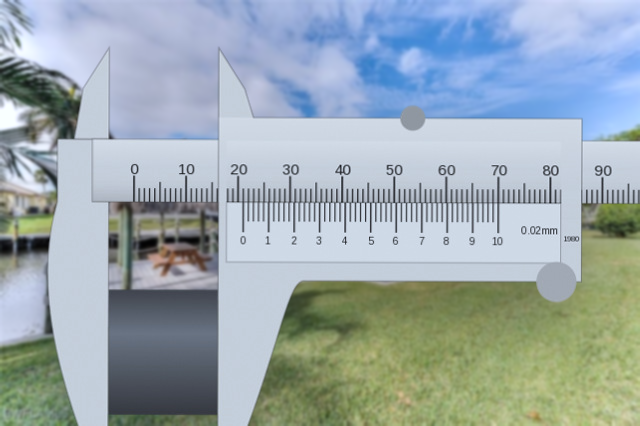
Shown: 21.0; mm
